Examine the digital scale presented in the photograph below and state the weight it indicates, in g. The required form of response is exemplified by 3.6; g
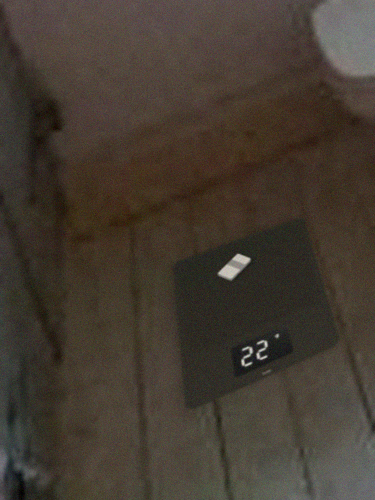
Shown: 22; g
